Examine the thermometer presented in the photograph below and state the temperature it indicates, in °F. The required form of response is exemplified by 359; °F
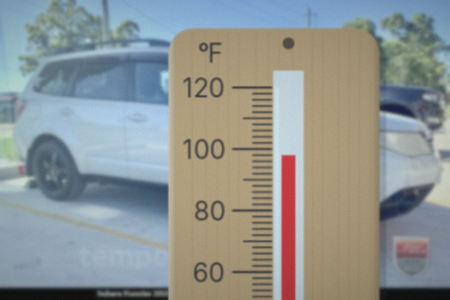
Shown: 98; °F
